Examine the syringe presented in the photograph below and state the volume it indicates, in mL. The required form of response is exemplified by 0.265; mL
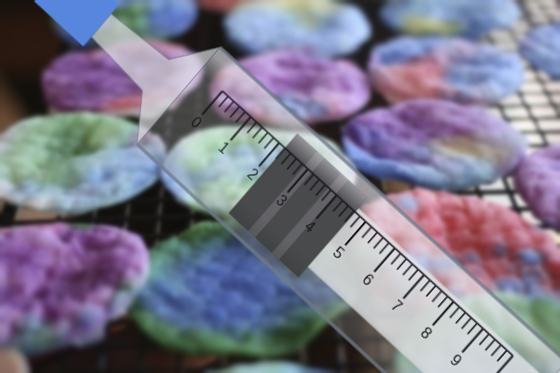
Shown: 2.2; mL
